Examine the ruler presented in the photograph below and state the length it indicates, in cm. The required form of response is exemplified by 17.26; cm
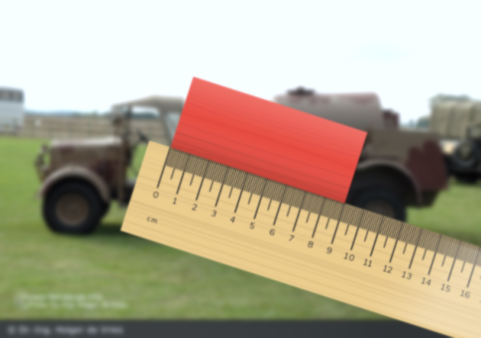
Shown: 9; cm
